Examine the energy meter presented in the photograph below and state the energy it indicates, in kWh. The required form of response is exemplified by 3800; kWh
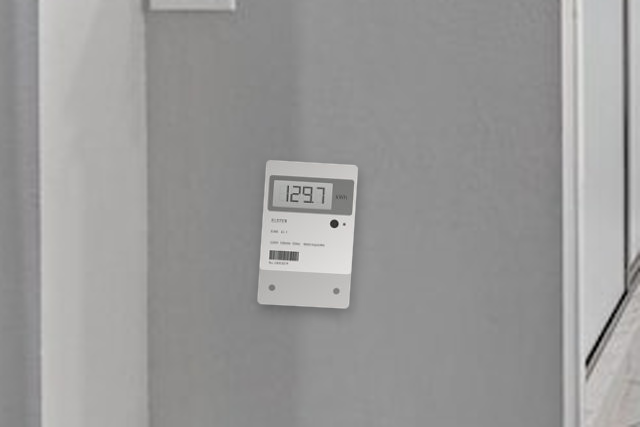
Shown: 129.7; kWh
